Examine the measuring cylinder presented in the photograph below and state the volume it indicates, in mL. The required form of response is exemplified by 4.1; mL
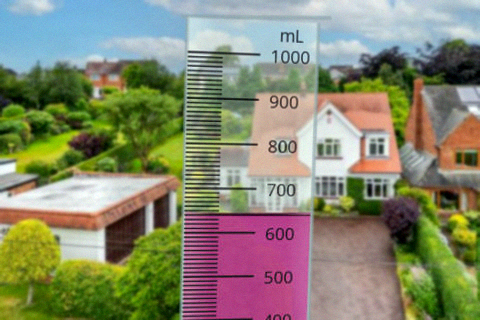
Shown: 640; mL
